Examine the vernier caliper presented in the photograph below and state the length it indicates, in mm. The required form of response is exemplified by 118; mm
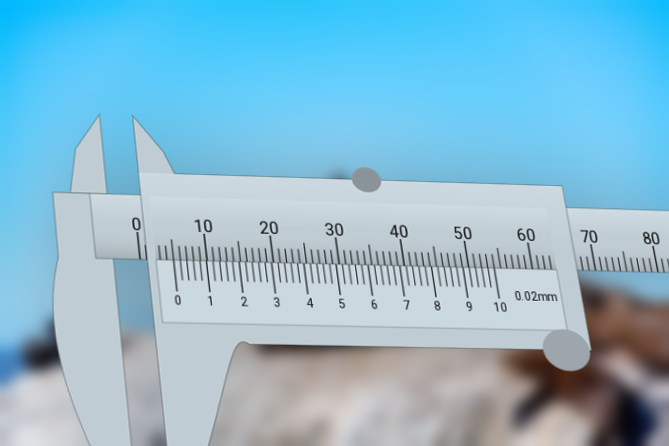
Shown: 5.0; mm
